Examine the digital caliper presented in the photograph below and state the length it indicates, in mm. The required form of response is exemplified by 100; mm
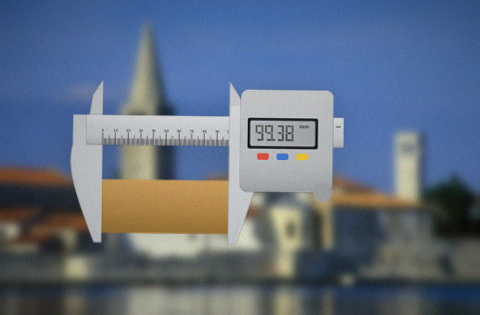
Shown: 99.38; mm
